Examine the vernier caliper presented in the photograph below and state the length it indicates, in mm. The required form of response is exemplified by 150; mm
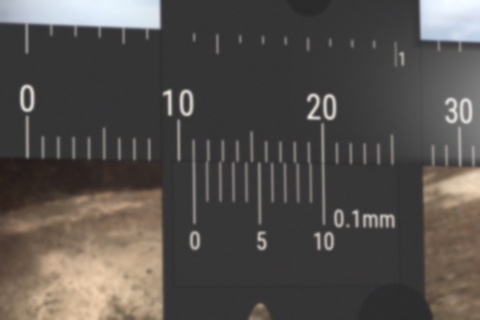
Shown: 11.0; mm
